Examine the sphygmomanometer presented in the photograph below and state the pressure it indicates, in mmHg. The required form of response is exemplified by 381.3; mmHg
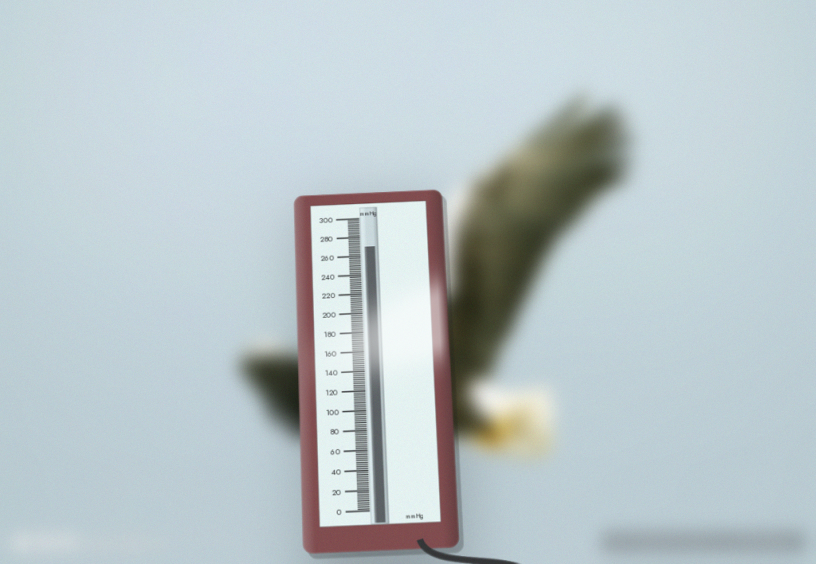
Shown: 270; mmHg
